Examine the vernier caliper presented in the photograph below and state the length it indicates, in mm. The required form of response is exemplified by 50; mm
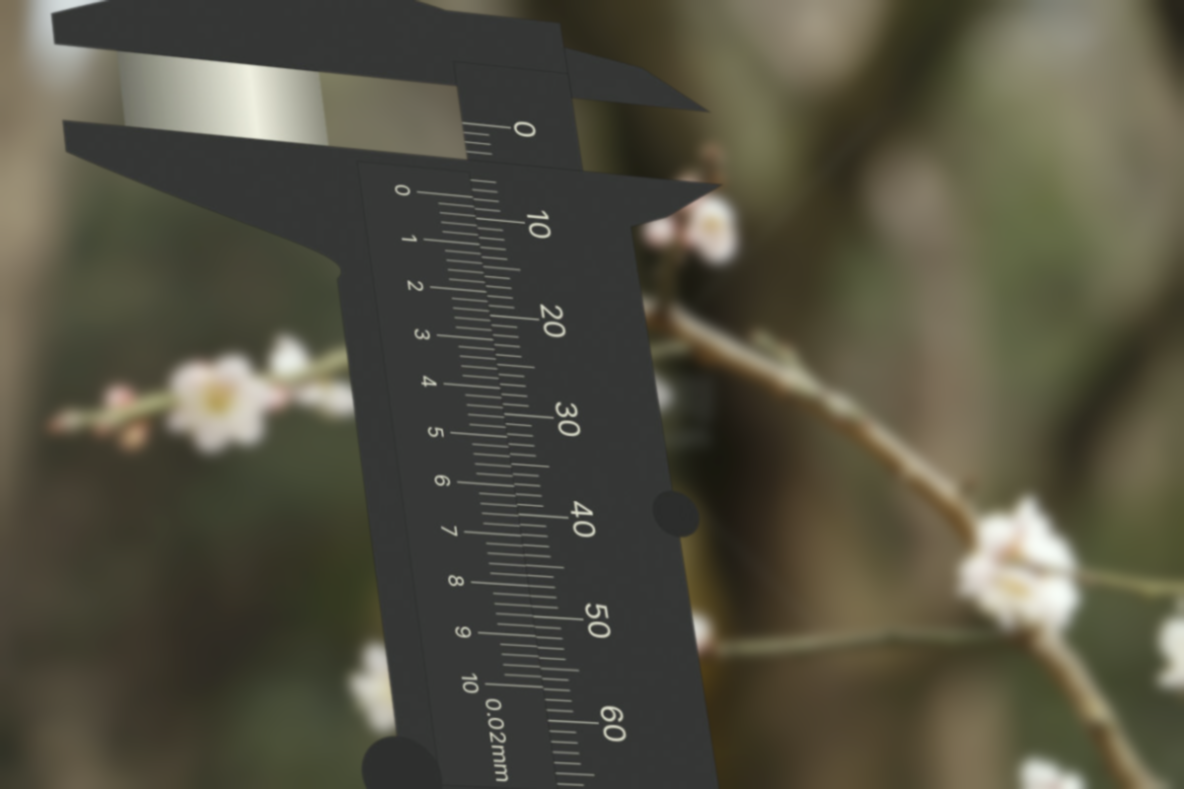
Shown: 7.8; mm
